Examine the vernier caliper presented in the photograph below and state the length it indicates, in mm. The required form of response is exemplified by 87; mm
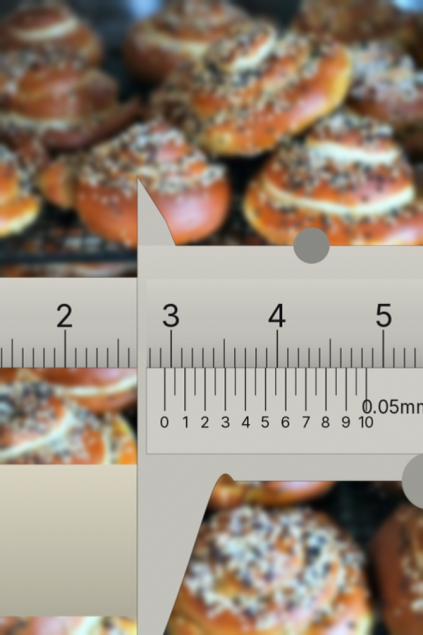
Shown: 29.4; mm
